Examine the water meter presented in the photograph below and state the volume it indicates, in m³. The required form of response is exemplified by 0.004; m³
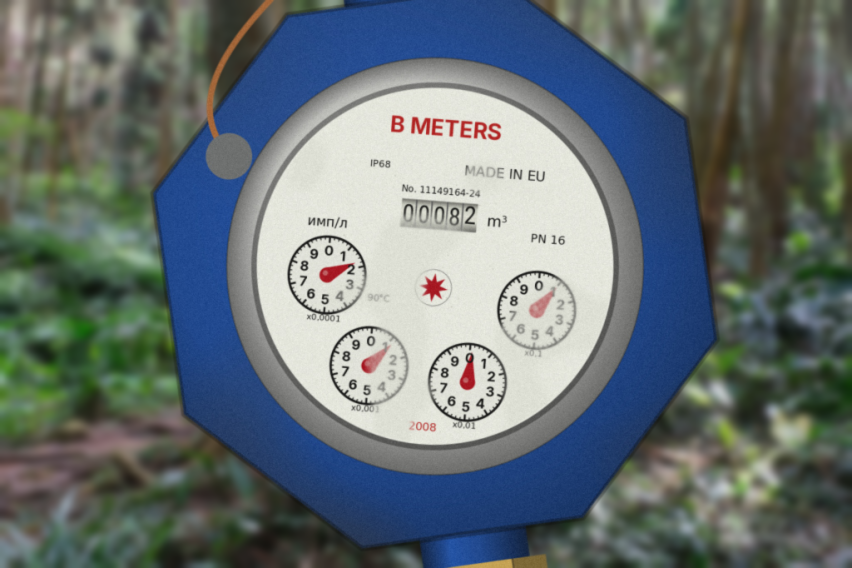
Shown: 82.1011; m³
